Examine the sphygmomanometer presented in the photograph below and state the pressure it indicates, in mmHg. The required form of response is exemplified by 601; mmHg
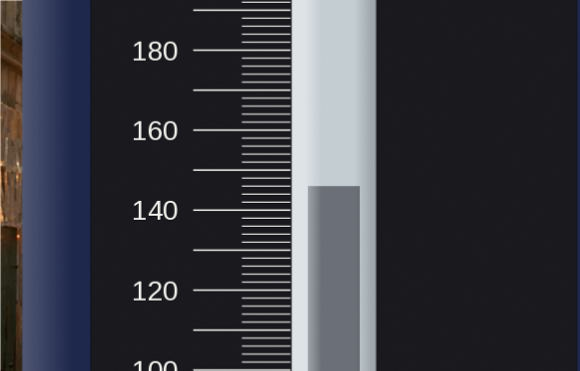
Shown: 146; mmHg
